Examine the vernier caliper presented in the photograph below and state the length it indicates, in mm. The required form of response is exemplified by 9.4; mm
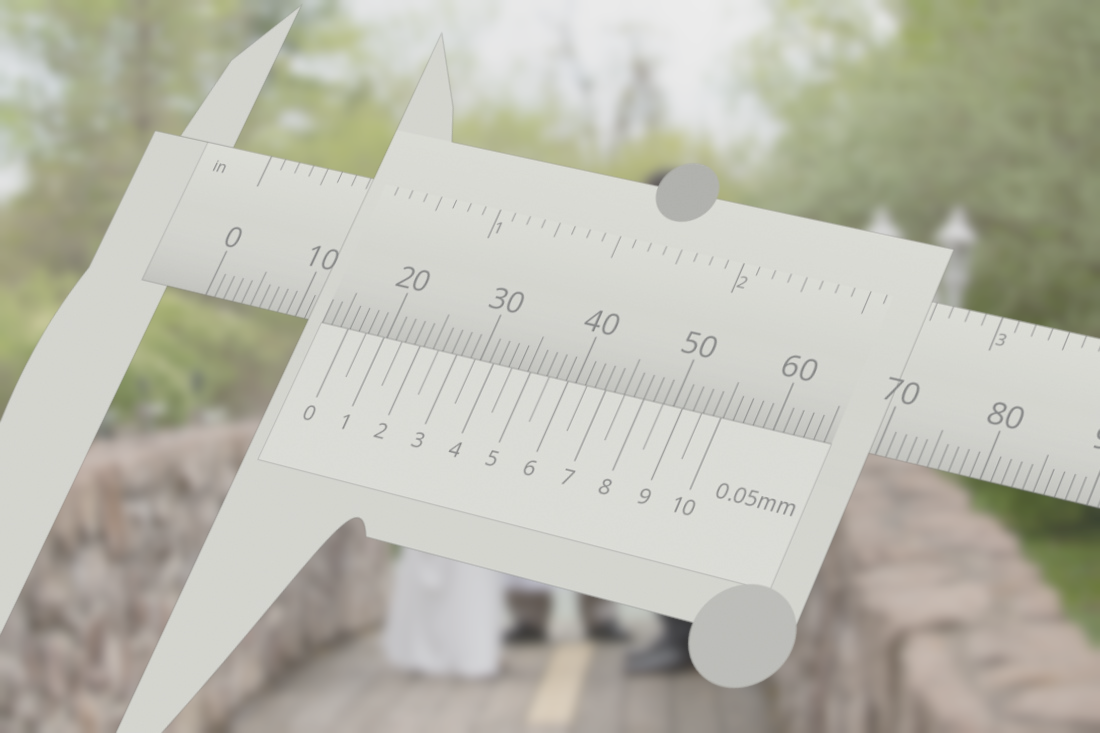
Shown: 15.8; mm
